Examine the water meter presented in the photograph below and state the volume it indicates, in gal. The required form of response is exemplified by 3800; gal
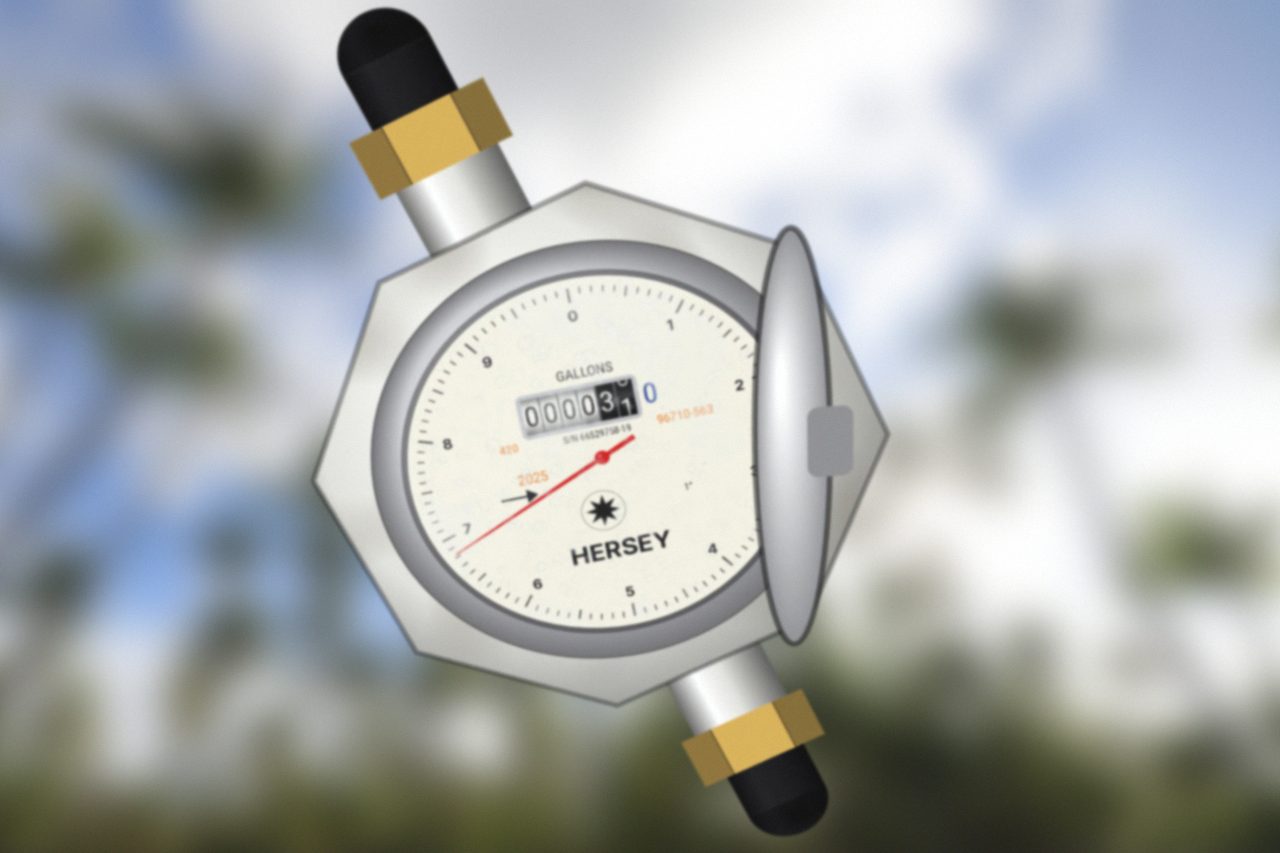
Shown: 306.8; gal
